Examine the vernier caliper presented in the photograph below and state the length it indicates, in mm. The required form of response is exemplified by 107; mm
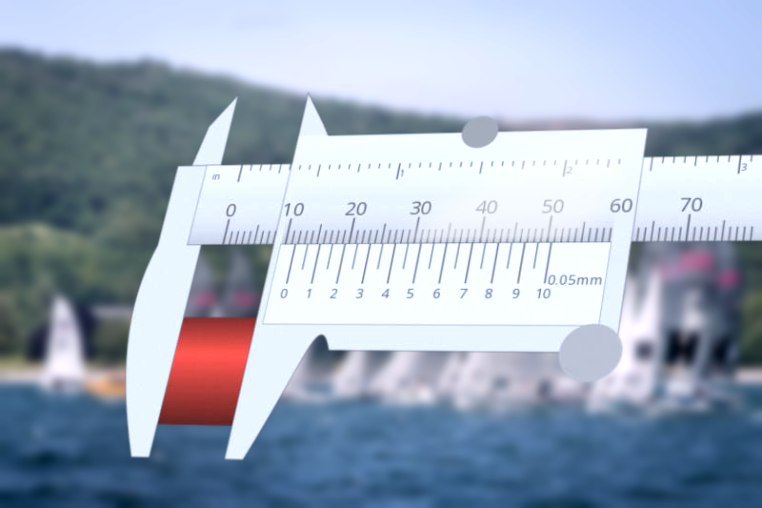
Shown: 11.6; mm
